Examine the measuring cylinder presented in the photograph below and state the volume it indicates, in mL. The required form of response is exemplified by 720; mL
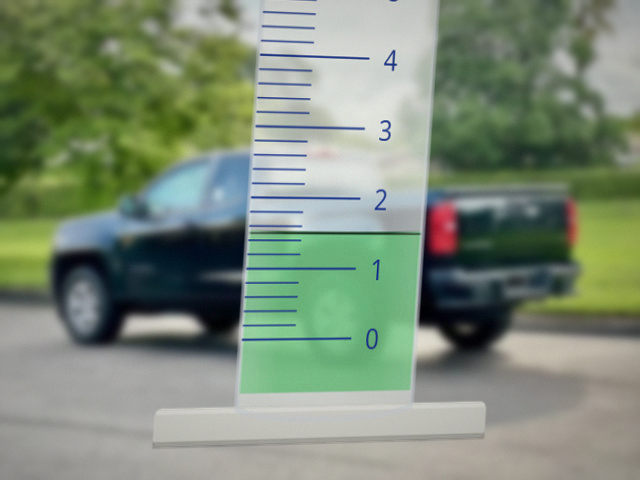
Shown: 1.5; mL
